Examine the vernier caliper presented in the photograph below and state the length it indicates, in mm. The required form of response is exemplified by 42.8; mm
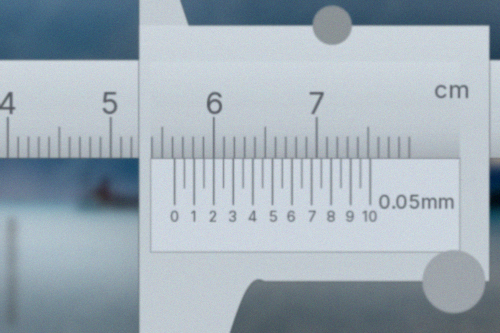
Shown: 56.2; mm
